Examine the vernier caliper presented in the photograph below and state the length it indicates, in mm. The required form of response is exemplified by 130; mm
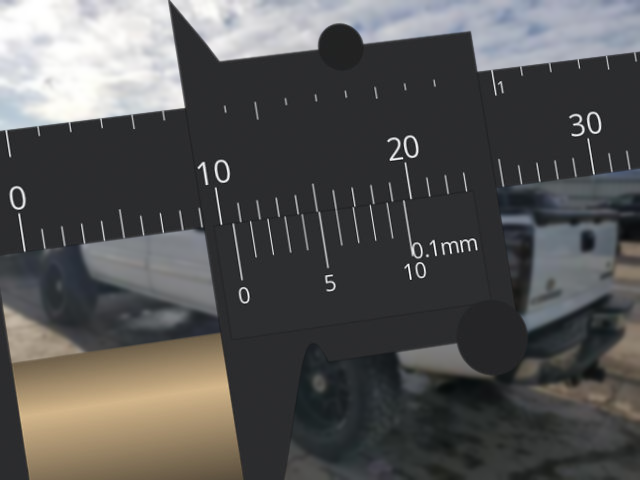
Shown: 10.6; mm
